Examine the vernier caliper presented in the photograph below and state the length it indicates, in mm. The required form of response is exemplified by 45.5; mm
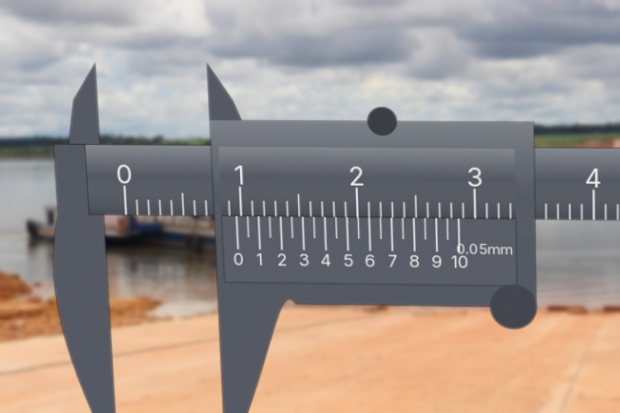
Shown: 9.6; mm
